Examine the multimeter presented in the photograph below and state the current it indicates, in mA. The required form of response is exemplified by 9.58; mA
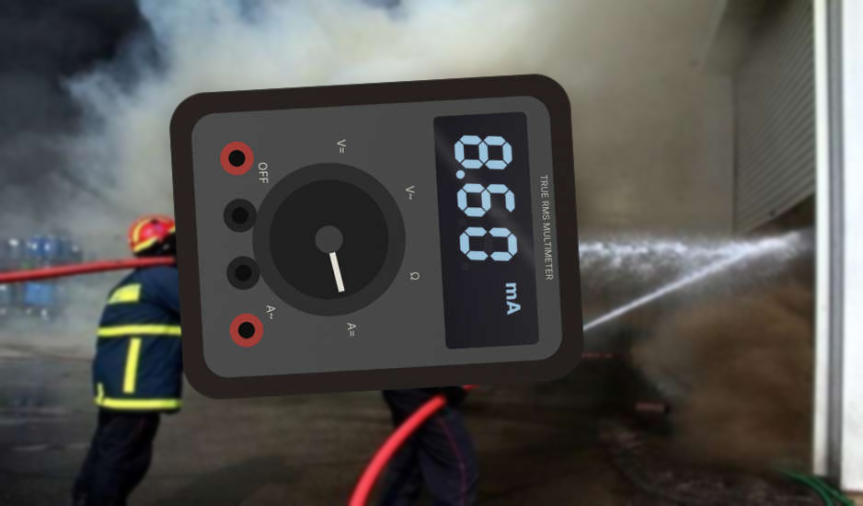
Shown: 8.60; mA
